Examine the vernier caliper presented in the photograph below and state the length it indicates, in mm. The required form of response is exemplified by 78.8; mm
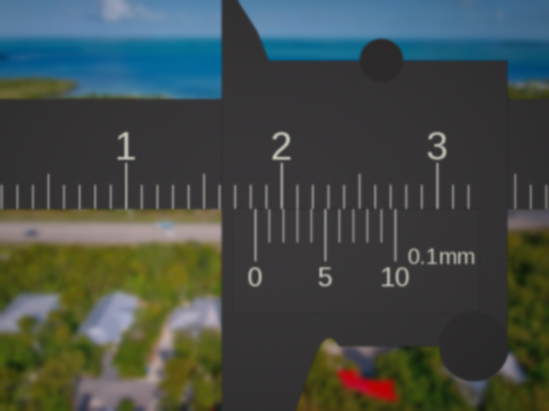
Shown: 18.3; mm
